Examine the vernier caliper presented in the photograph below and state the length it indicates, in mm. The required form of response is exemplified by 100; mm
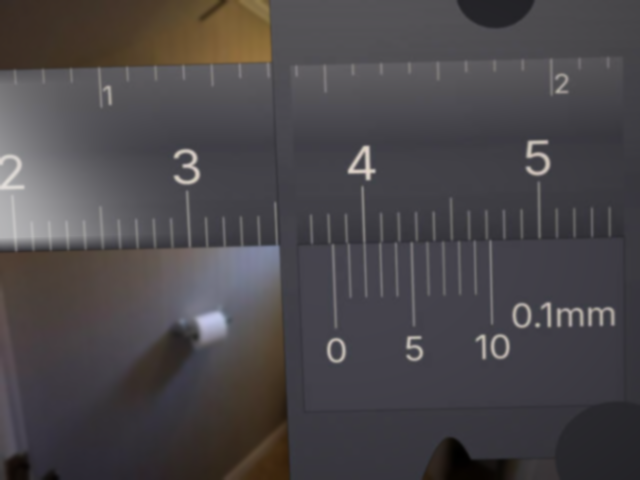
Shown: 38.2; mm
